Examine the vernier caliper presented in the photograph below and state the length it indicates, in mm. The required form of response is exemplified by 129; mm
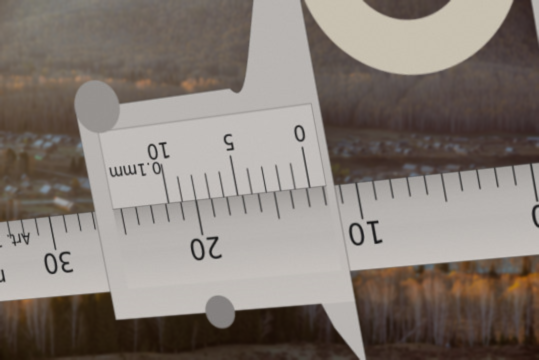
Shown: 12.8; mm
